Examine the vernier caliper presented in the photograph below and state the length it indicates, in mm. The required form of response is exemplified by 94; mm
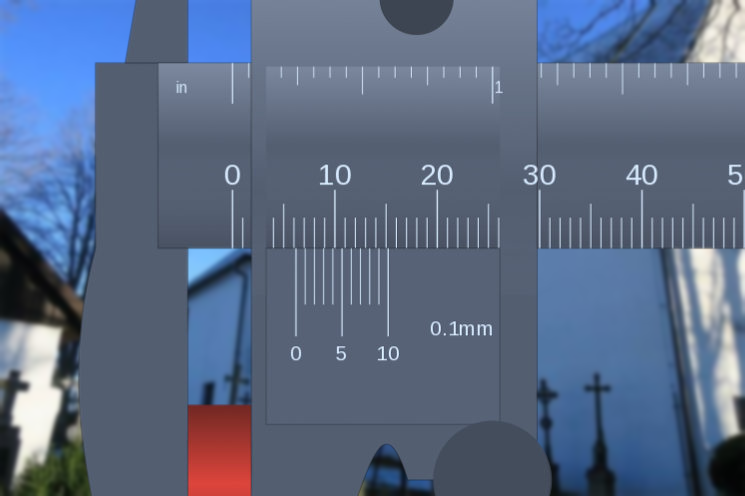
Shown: 6.2; mm
